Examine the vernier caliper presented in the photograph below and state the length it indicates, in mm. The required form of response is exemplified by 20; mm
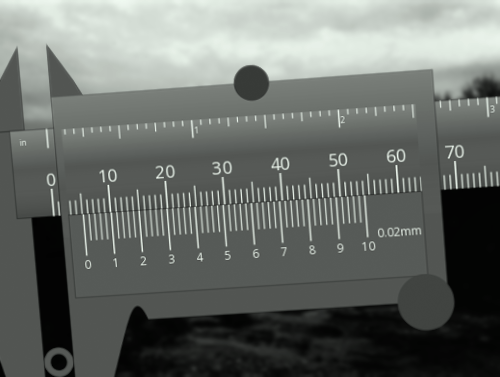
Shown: 5.2; mm
